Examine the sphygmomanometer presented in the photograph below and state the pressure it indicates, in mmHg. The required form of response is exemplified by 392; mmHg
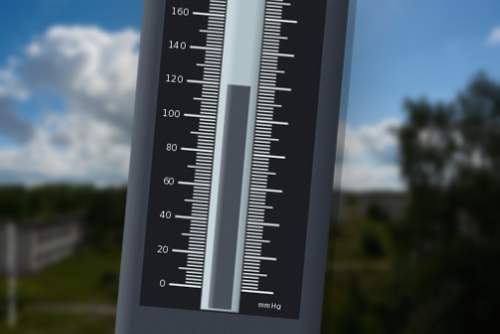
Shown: 120; mmHg
